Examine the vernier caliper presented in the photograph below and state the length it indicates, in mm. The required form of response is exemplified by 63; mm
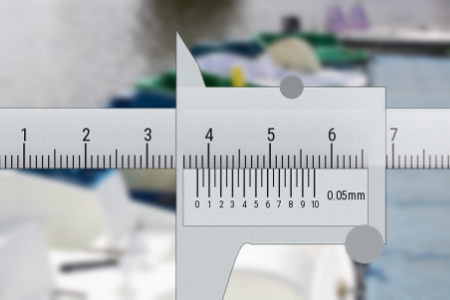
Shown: 38.2; mm
